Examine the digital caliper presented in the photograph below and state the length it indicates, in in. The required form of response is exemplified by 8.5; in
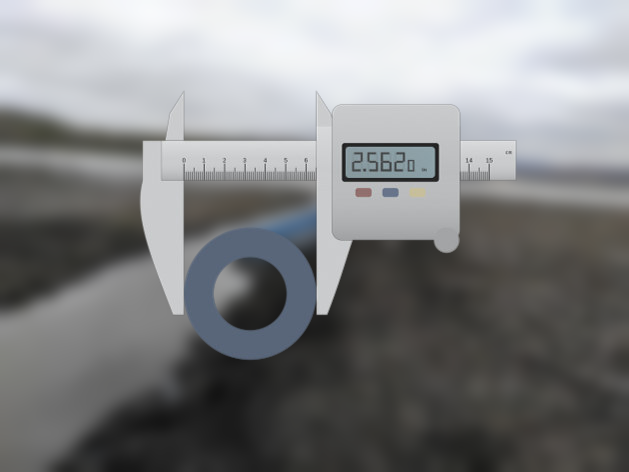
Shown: 2.5620; in
